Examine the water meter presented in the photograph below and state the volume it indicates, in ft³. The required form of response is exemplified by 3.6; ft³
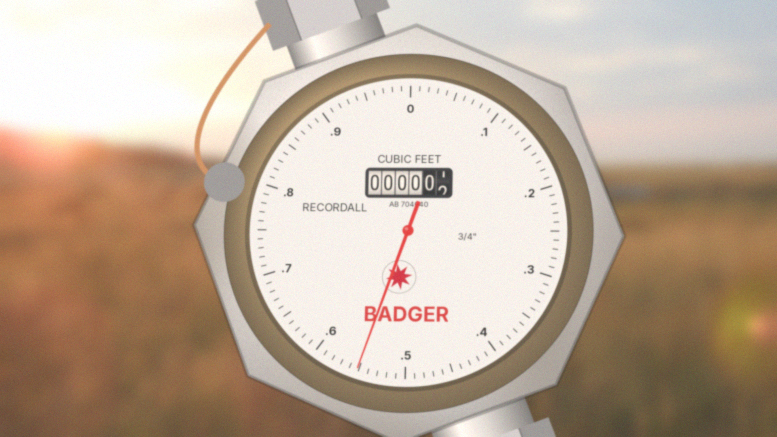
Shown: 1.55; ft³
